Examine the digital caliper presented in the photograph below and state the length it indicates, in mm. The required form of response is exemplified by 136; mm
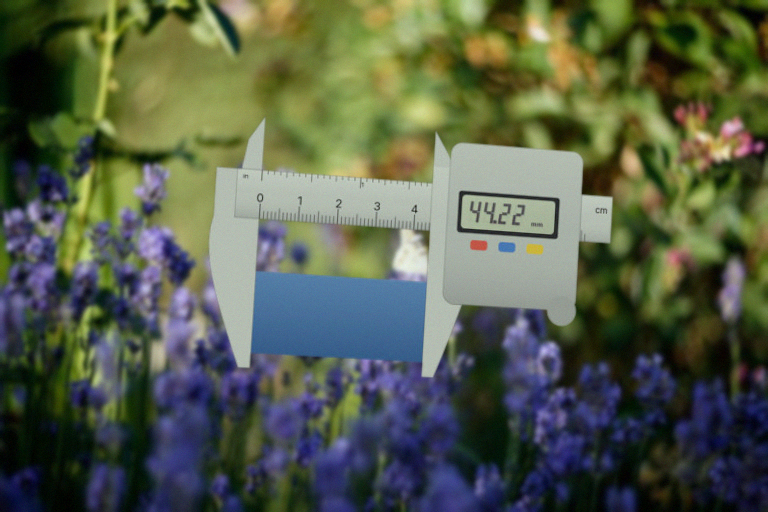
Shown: 44.22; mm
